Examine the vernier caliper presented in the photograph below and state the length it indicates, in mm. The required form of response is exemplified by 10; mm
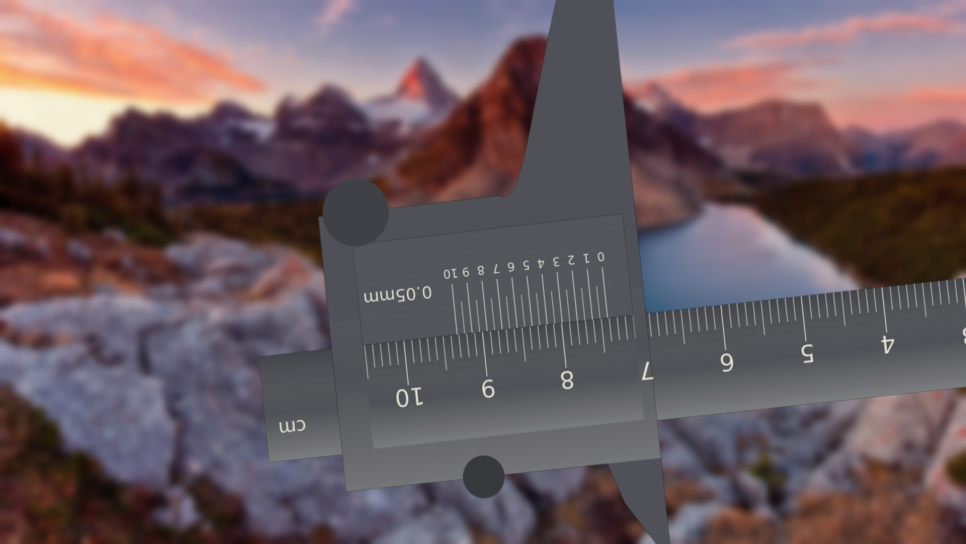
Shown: 74.2; mm
